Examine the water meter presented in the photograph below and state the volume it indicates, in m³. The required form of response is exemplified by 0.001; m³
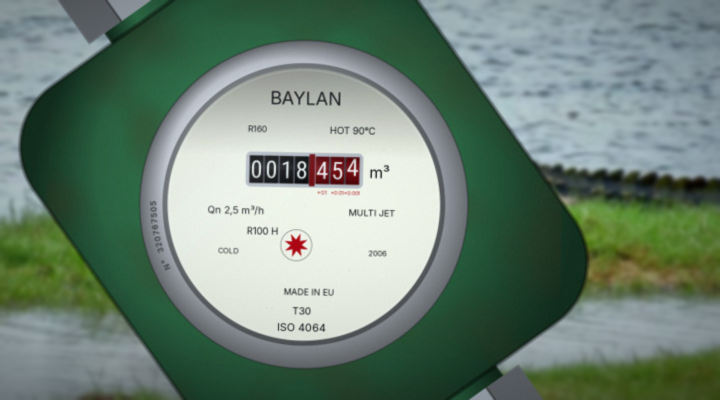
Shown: 18.454; m³
